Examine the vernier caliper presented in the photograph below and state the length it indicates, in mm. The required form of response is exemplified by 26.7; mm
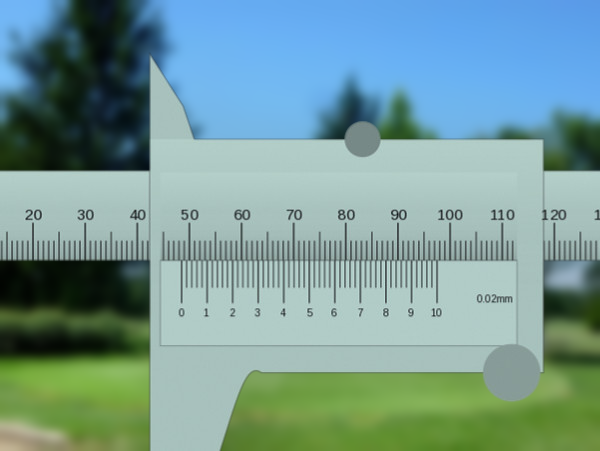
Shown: 48.5; mm
